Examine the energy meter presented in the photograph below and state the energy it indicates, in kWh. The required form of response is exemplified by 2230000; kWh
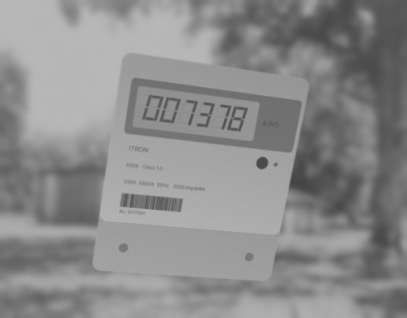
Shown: 7378; kWh
